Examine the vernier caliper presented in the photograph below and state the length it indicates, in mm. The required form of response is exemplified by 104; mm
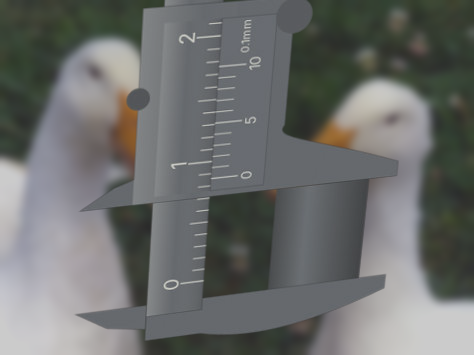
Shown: 8.6; mm
